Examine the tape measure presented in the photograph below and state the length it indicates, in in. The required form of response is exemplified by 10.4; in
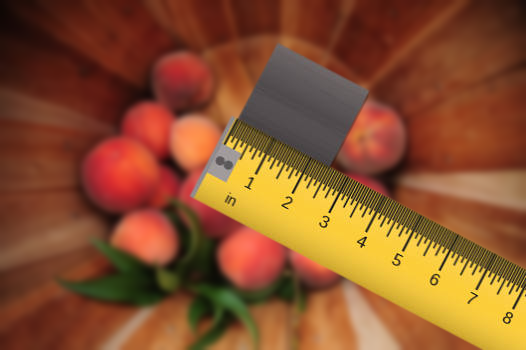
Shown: 2.5; in
